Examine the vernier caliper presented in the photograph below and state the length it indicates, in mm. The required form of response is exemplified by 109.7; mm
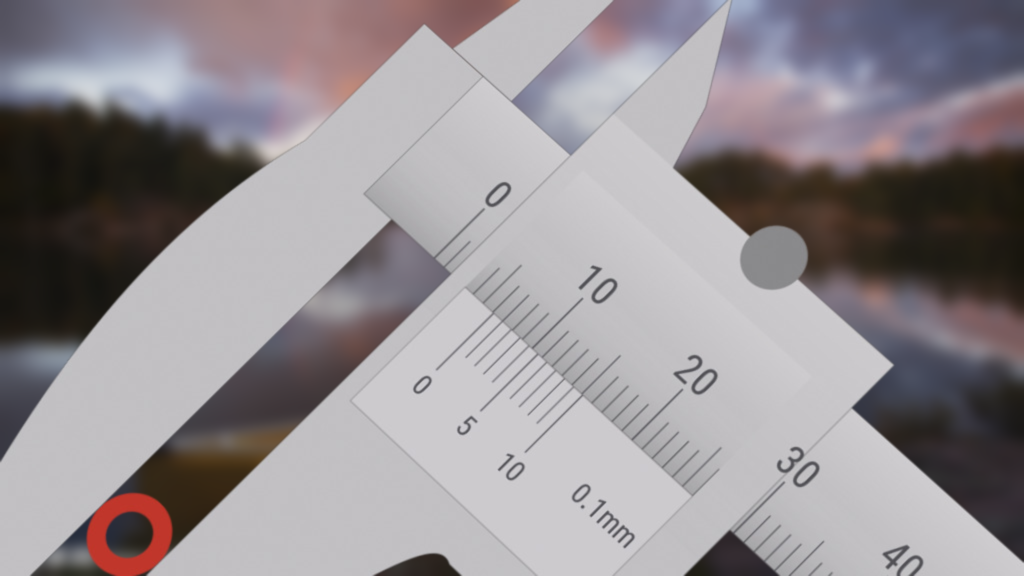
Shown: 6.1; mm
